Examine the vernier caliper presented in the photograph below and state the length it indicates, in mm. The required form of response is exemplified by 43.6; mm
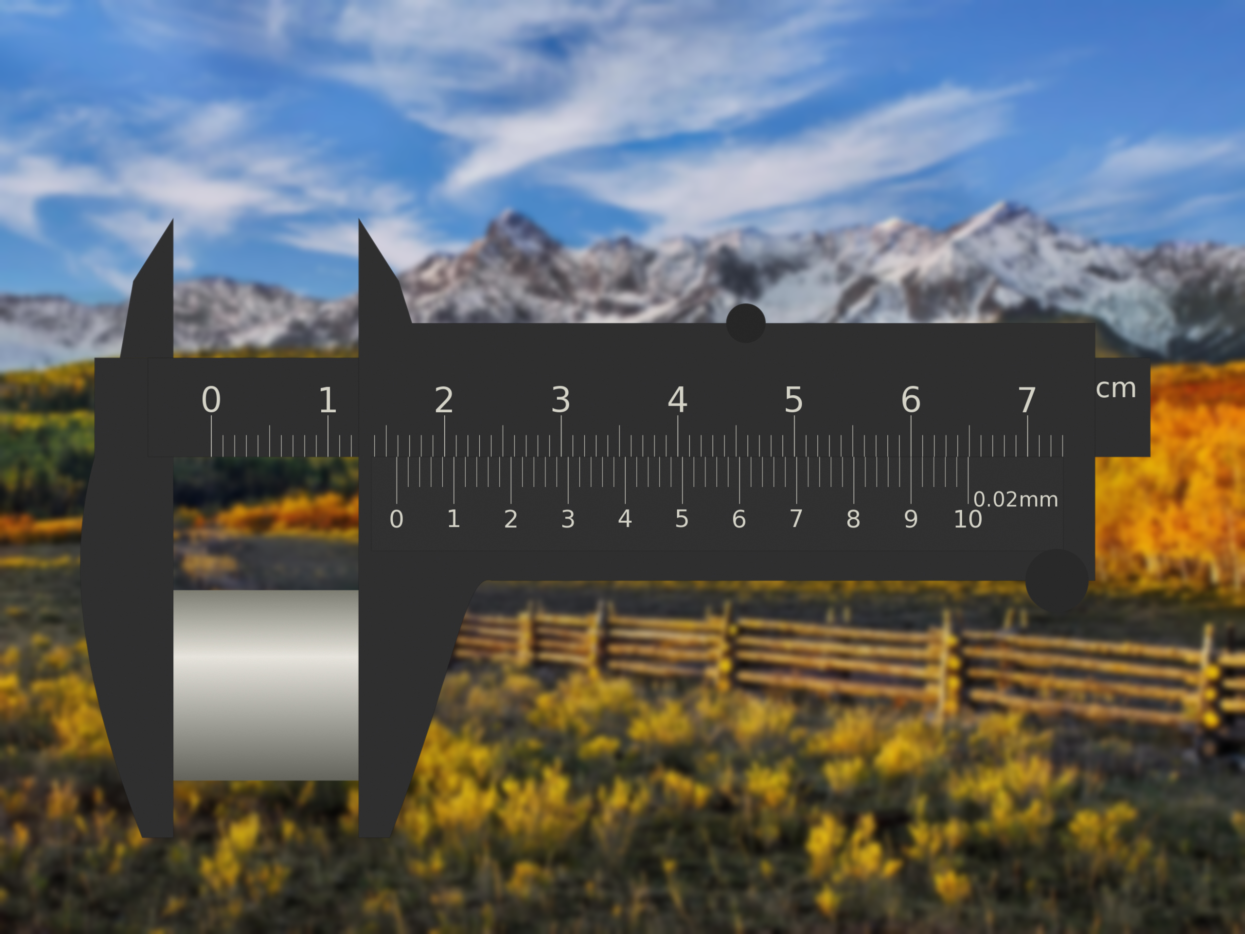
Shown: 15.9; mm
